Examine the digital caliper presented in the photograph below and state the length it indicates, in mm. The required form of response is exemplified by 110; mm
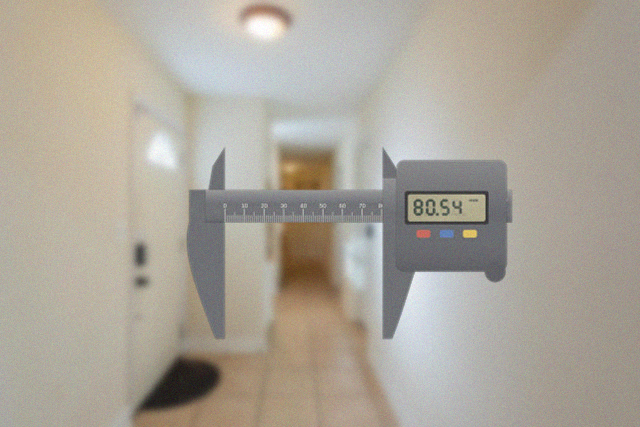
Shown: 80.54; mm
